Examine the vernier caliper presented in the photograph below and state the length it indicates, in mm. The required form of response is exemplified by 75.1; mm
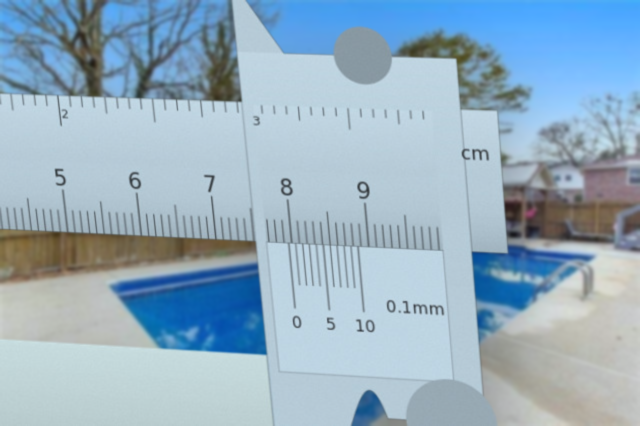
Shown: 79.6; mm
